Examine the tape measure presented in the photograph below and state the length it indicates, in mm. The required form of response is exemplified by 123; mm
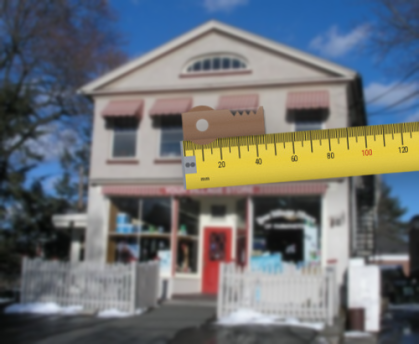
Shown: 45; mm
